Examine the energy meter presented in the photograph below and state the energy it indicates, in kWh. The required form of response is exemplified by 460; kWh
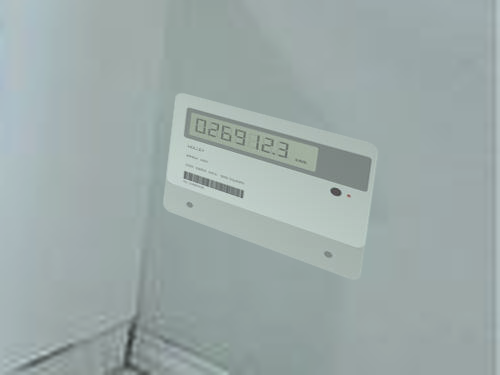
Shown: 26912.3; kWh
